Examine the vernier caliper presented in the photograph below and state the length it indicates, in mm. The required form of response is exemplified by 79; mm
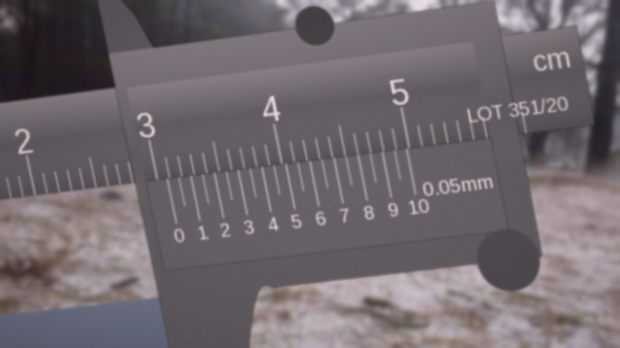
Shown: 30.8; mm
